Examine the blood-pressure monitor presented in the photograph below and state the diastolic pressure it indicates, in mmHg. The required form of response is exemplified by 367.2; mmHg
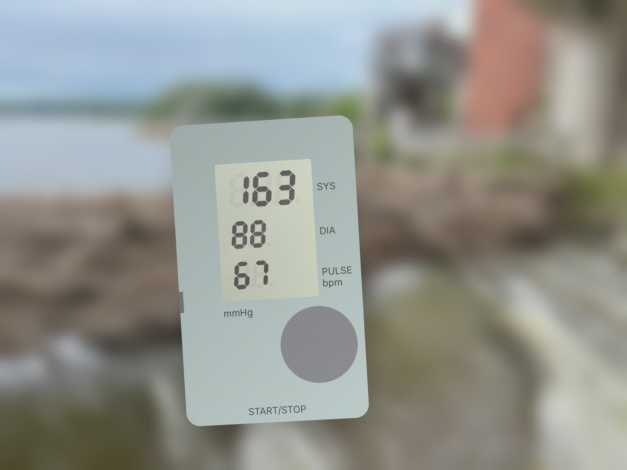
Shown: 88; mmHg
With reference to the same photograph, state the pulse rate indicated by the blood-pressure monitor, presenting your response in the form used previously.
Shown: 67; bpm
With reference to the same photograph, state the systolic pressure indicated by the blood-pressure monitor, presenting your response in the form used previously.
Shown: 163; mmHg
